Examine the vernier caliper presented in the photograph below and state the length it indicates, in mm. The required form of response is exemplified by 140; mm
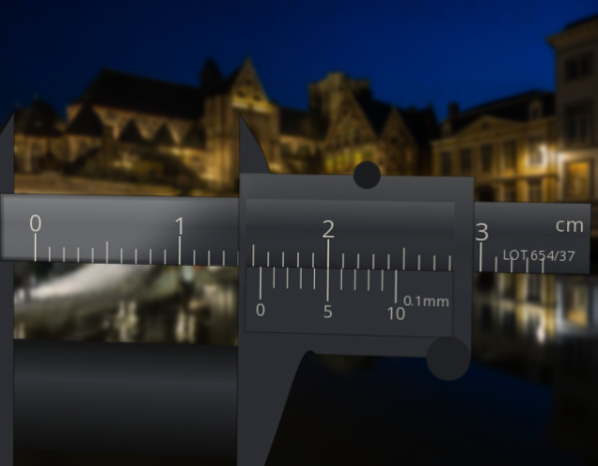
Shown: 15.5; mm
